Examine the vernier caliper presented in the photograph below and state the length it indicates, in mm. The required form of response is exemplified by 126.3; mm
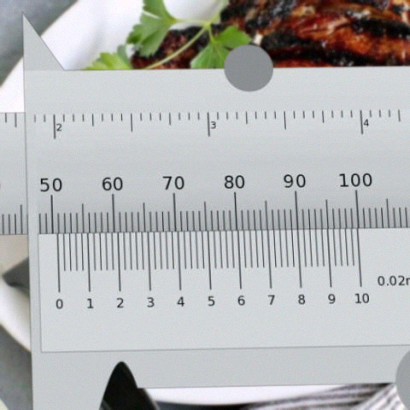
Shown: 50.8; mm
